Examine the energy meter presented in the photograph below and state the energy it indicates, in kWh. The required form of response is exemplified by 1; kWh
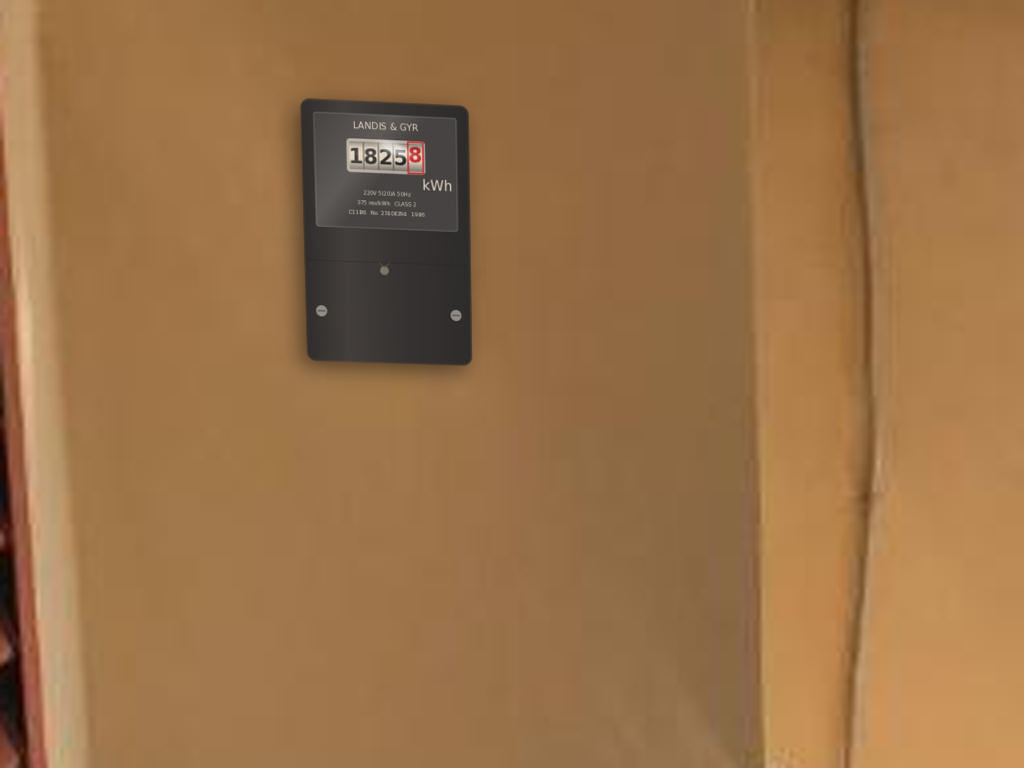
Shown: 1825.8; kWh
